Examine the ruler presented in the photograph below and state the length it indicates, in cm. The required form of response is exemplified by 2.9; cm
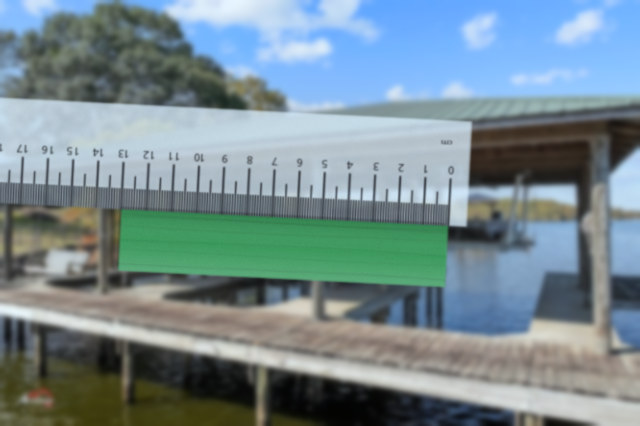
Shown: 13; cm
